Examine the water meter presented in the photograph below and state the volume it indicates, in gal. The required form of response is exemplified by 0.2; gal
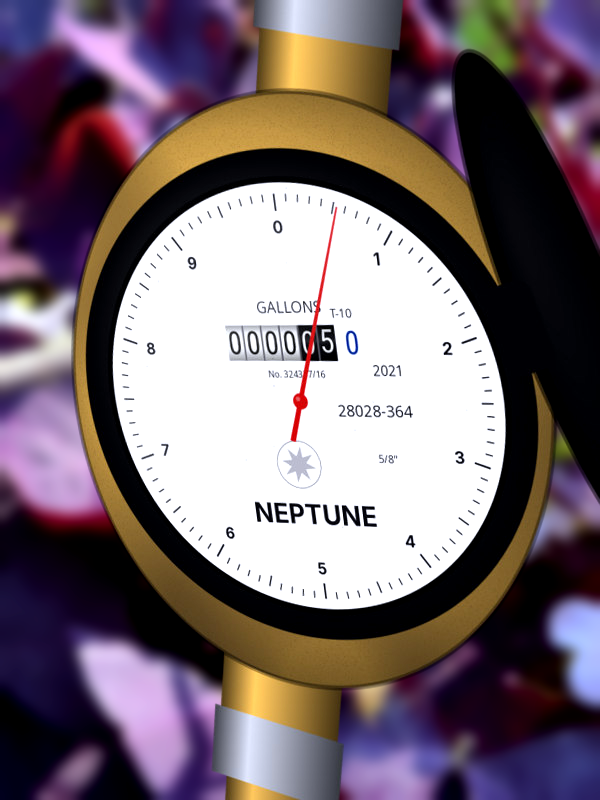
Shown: 50.5; gal
